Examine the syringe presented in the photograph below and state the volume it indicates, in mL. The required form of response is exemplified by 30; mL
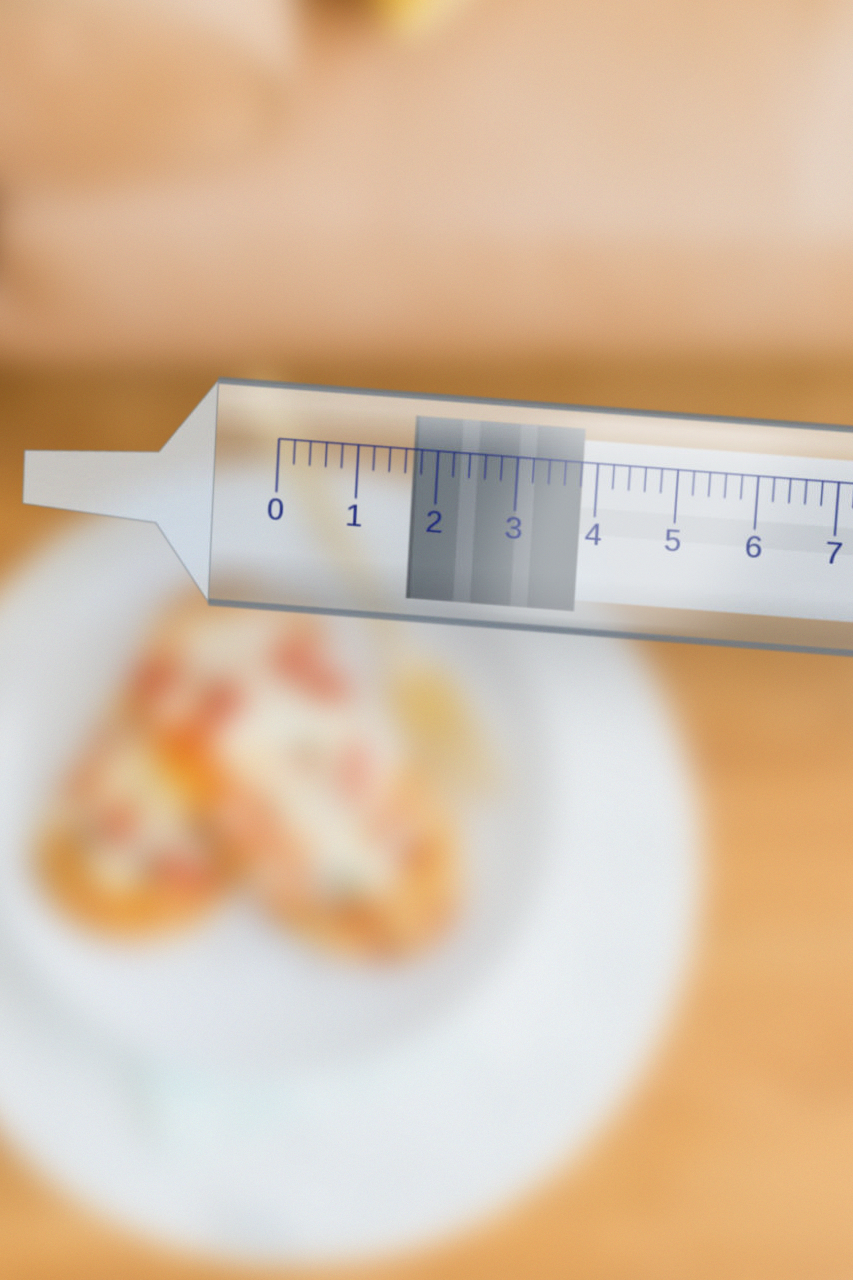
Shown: 1.7; mL
